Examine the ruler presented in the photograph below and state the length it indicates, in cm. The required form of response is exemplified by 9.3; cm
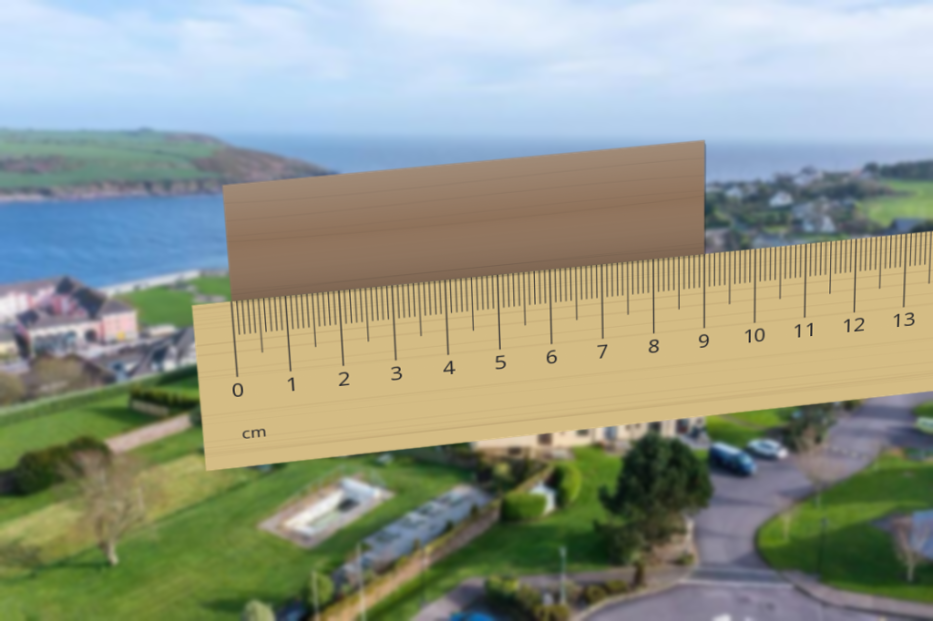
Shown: 9; cm
